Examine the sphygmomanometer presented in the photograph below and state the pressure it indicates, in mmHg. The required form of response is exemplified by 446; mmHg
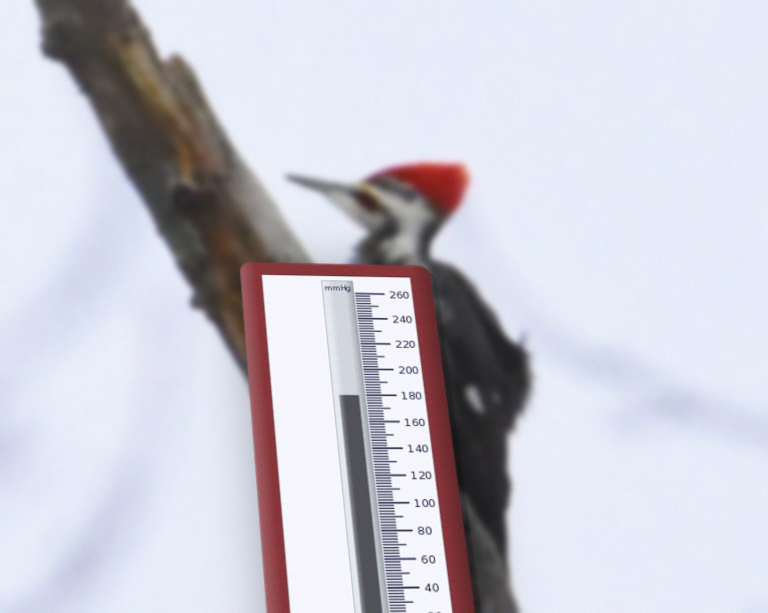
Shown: 180; mmHg
